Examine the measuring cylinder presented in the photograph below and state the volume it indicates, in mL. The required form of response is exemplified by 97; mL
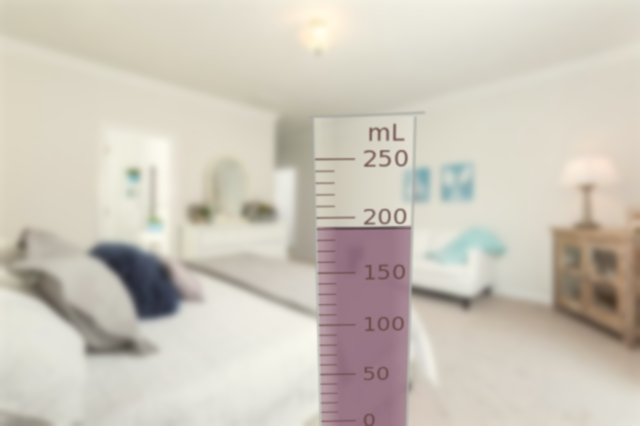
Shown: 190; mL
